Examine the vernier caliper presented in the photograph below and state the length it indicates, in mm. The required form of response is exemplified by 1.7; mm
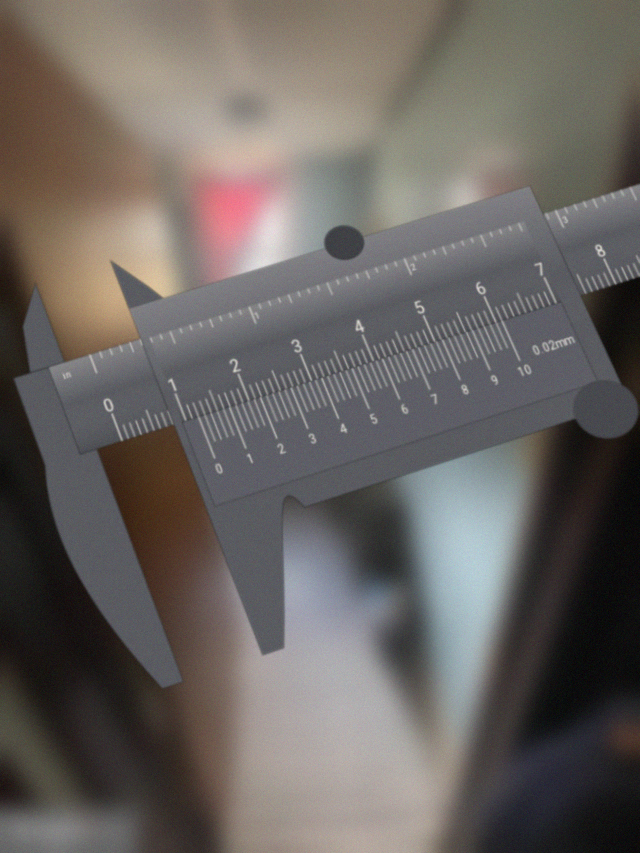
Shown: 12.0; mm
